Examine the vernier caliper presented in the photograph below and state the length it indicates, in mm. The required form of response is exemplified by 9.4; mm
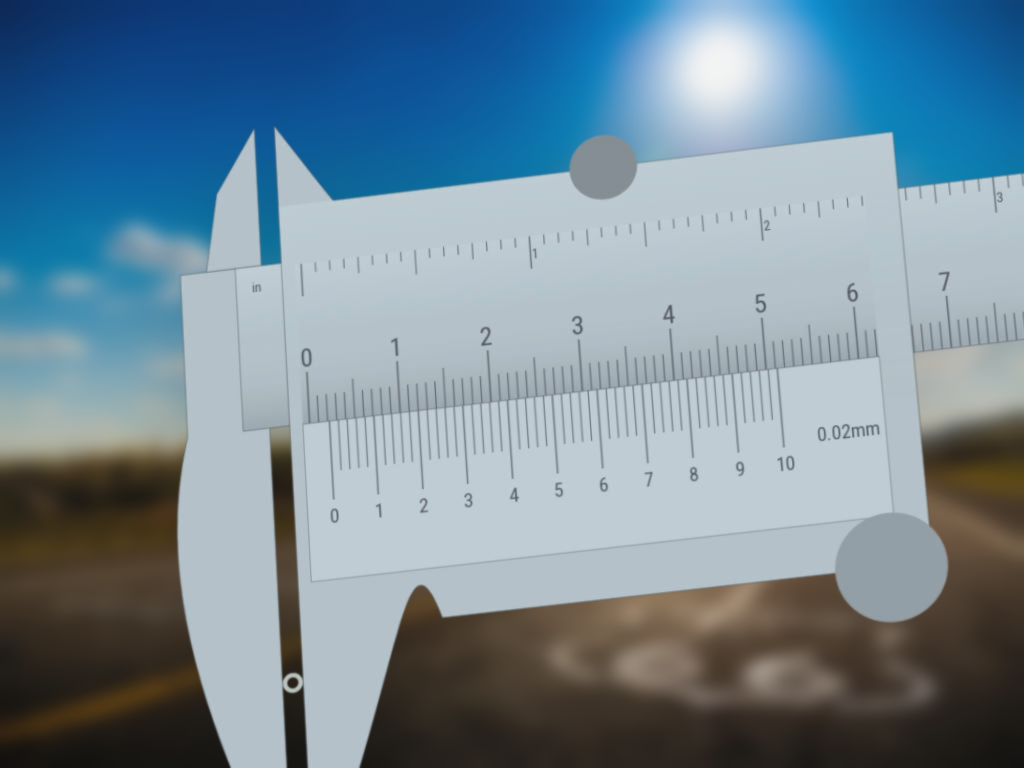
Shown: 2.2; mm
